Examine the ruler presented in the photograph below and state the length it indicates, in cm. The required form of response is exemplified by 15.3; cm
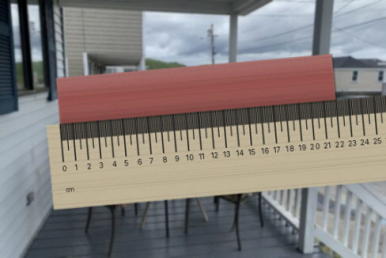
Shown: 22; cm
